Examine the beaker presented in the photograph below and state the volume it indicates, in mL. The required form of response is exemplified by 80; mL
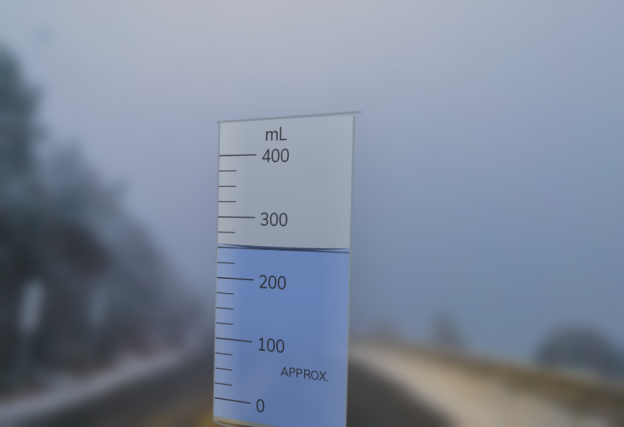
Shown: 250; mL
